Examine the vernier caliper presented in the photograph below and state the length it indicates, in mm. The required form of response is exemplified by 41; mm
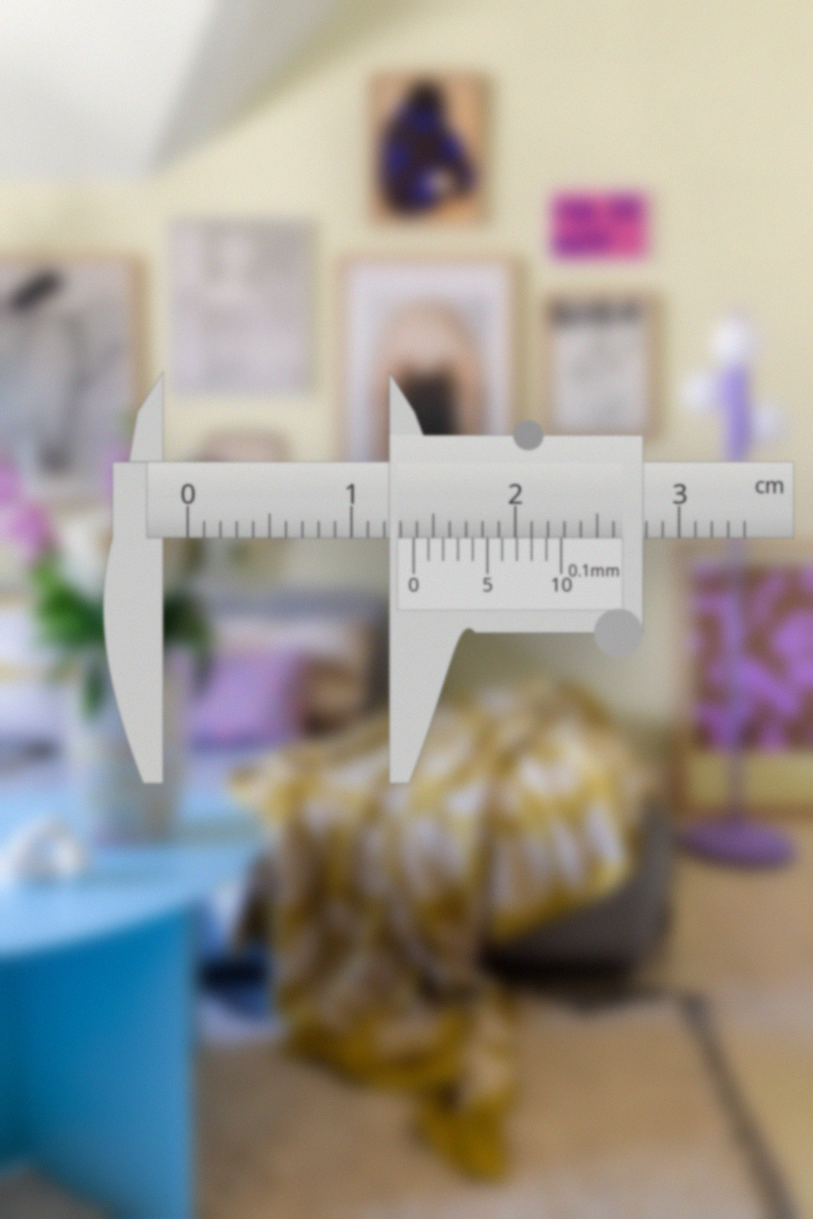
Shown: 13.8; mm
